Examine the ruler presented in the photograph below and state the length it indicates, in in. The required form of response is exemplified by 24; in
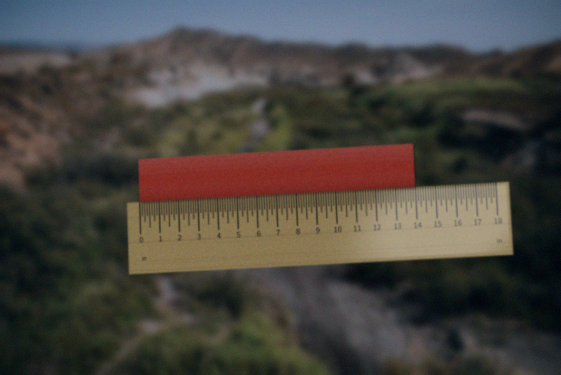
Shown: 14; in
